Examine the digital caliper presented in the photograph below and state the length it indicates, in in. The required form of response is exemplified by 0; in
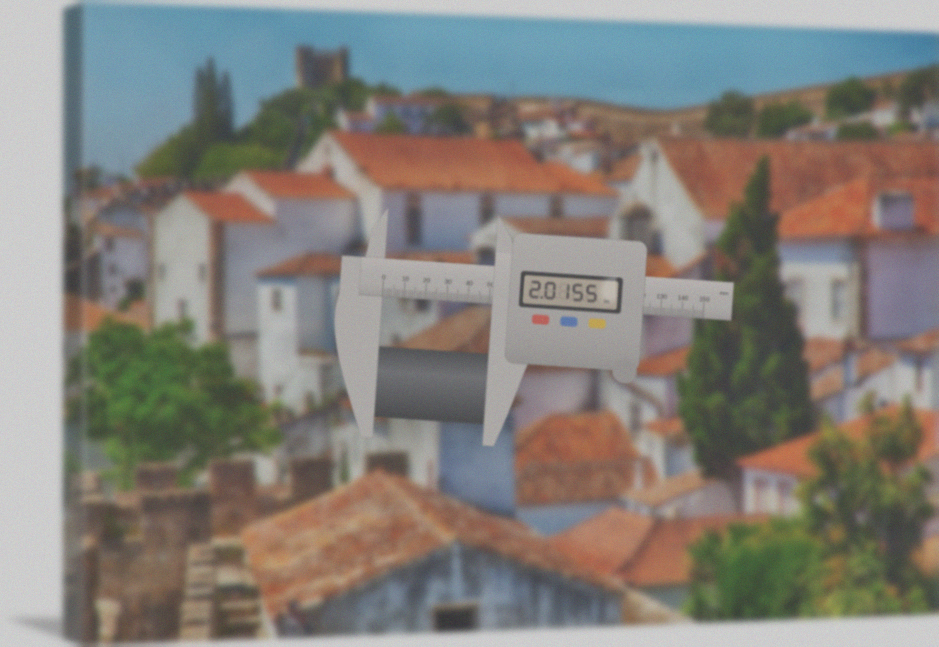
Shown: 2.0155; in
